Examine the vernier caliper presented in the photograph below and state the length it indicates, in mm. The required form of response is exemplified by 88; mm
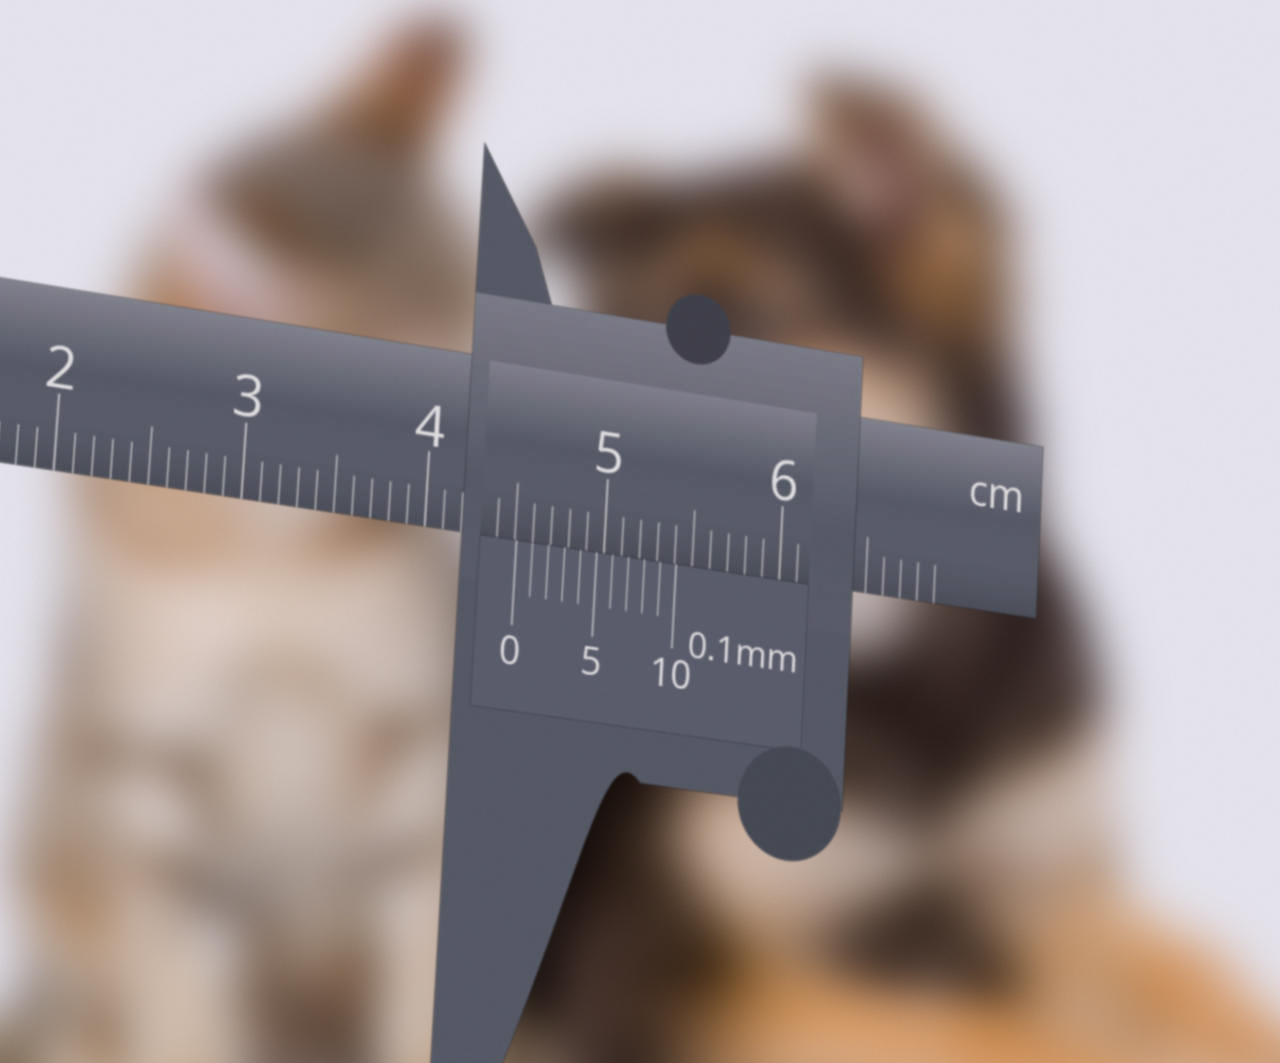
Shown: 45.1; mm
